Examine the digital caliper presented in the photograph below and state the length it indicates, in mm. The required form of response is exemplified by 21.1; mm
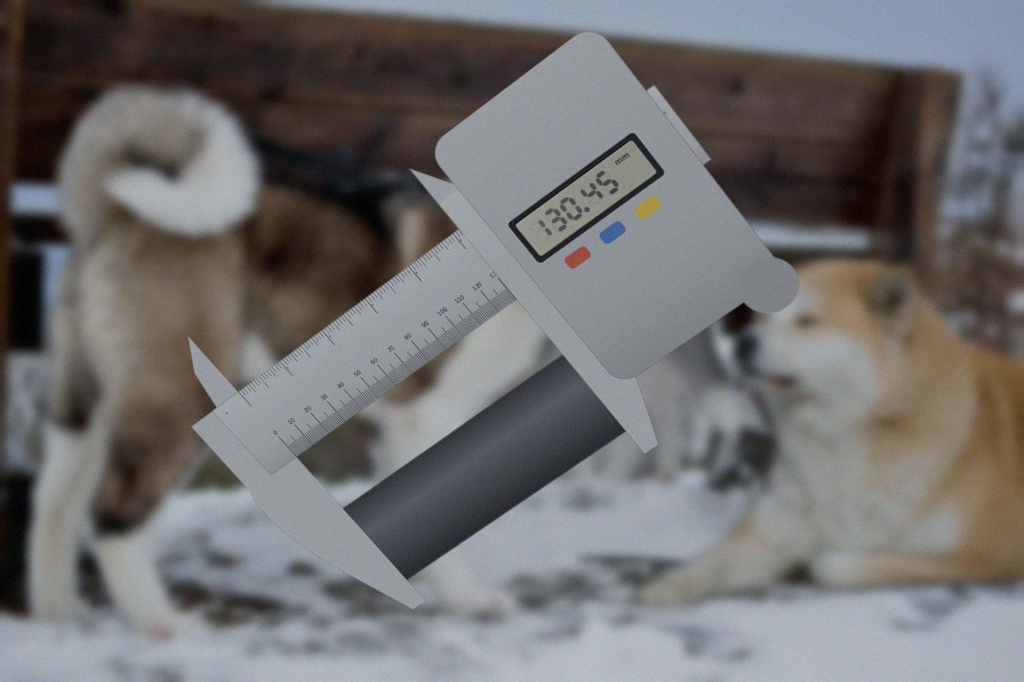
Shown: 130.45; mm
